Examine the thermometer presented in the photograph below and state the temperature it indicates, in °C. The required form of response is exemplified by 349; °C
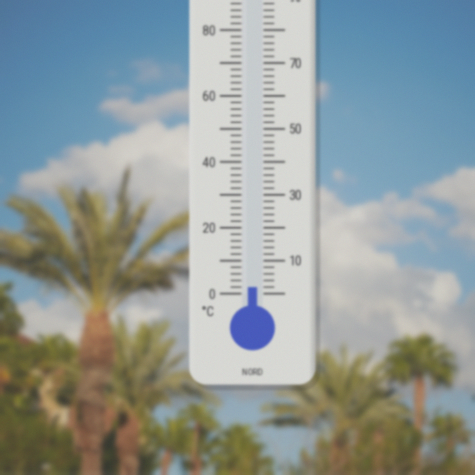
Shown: 2; °C
